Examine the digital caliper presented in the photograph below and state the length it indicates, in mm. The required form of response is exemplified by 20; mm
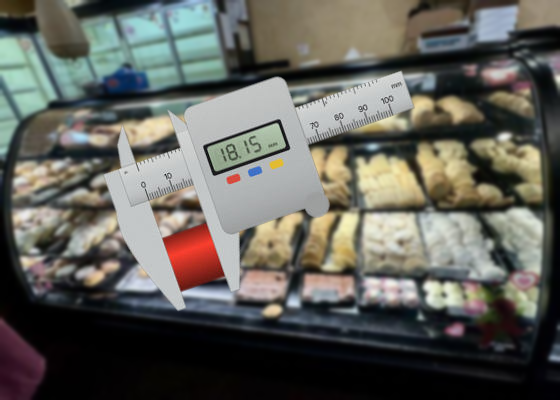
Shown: 18.15; mm
